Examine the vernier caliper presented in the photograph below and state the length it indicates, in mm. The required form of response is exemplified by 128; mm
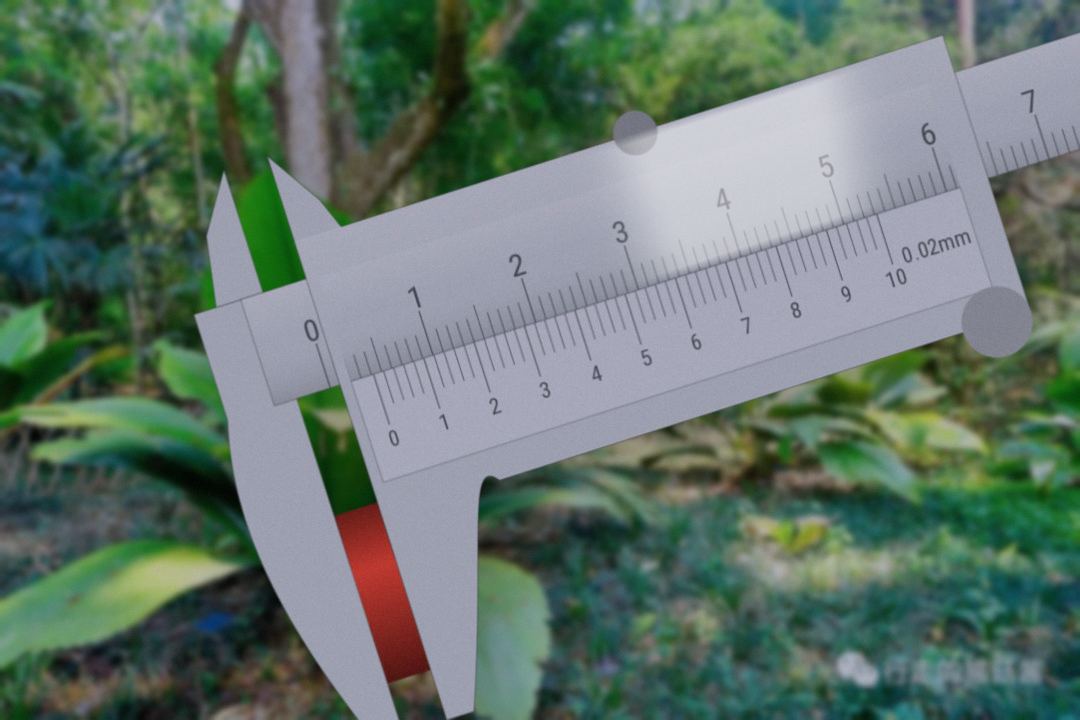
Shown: 4.2; mm
